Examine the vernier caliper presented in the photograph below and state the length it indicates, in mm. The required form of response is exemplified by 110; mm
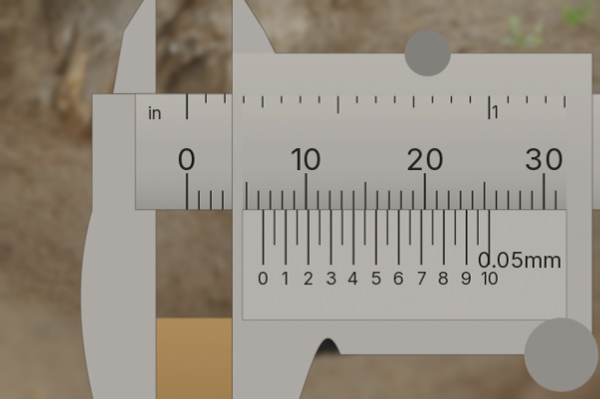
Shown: 6.4; mm
